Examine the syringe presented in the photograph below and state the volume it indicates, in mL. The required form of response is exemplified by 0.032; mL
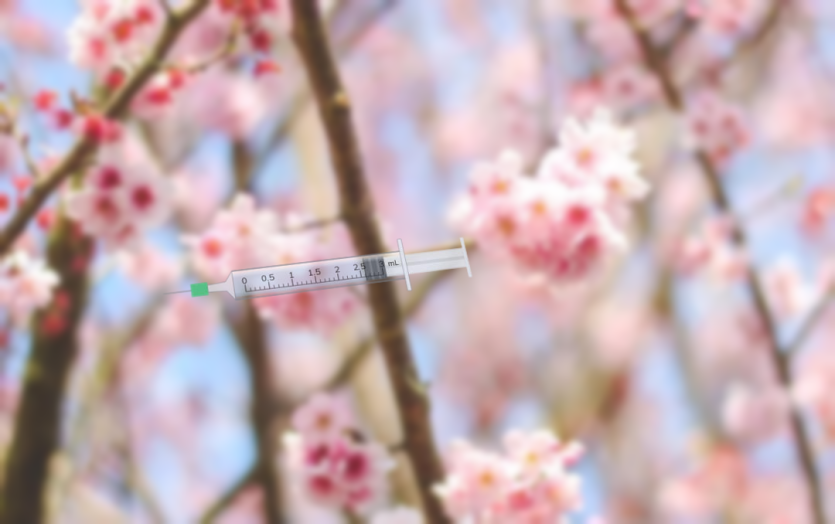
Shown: 2.6; mL
